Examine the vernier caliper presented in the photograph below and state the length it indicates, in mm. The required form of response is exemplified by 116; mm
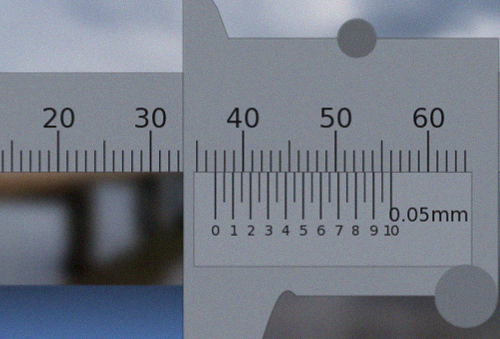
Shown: 37.0; mm
